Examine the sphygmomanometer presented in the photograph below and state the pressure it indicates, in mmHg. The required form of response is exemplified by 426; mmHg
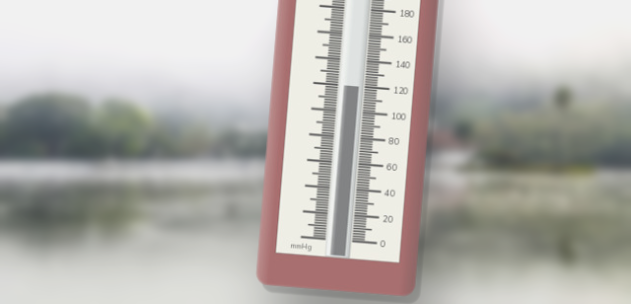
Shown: 120; mmHg
